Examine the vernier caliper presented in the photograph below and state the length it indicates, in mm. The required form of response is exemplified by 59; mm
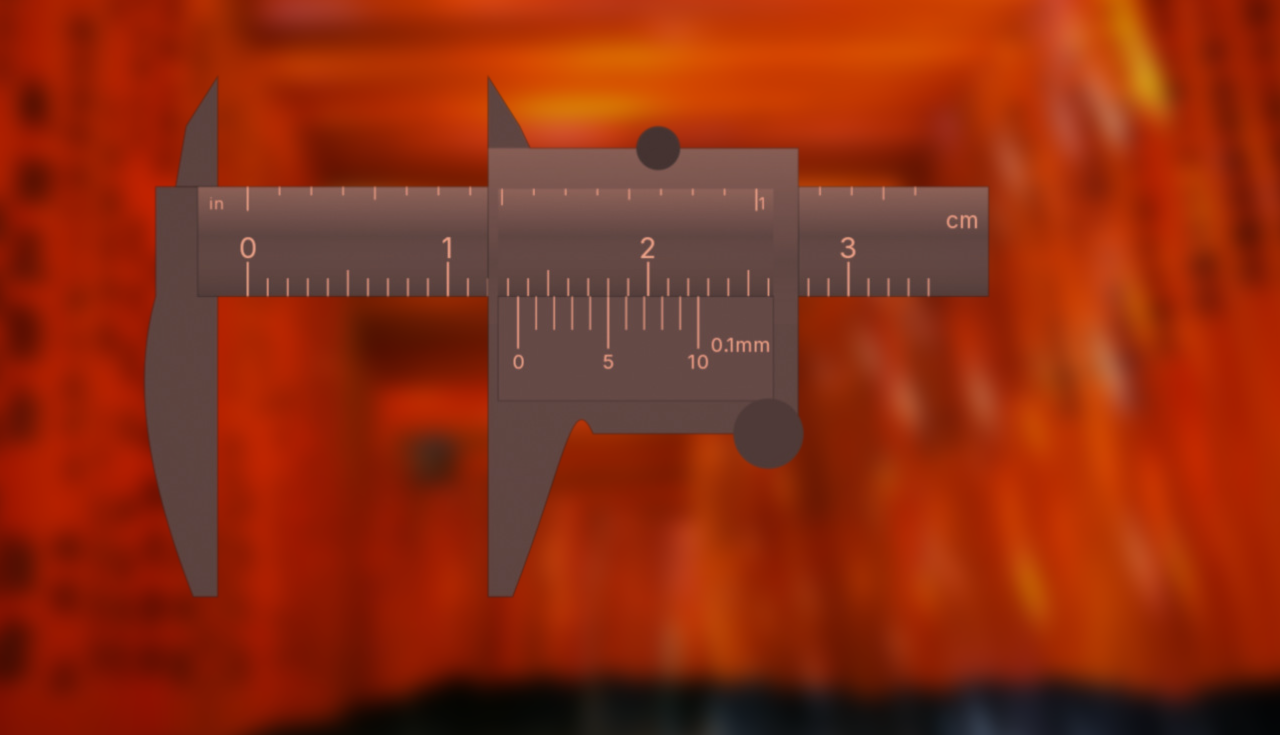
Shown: 13.5; mm
